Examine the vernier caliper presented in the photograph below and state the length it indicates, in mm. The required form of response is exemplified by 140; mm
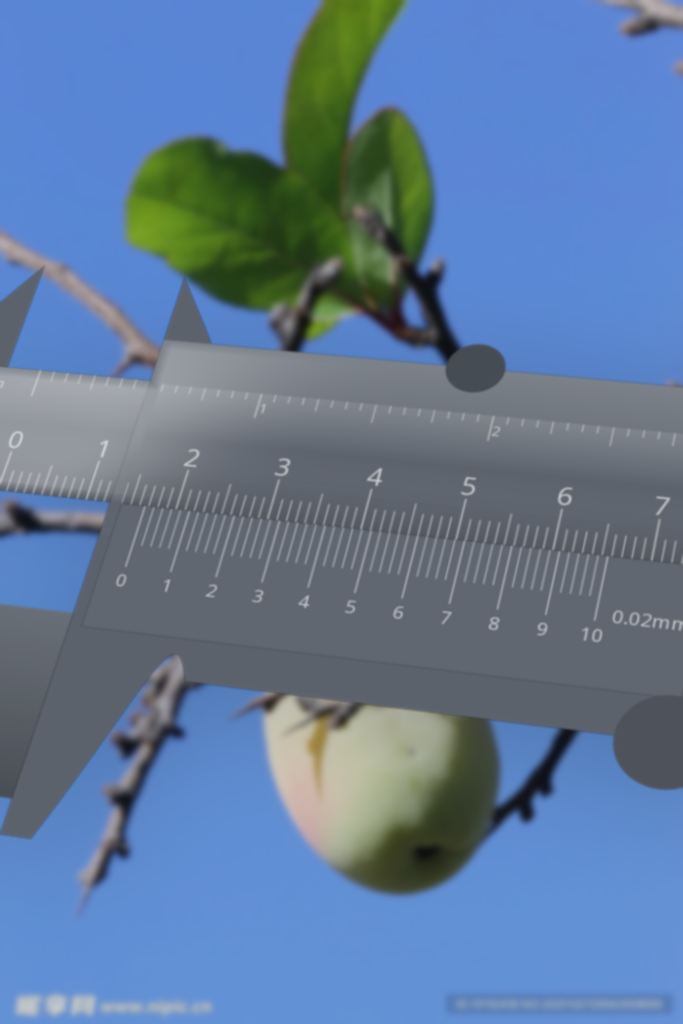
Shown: 16.6; mm
